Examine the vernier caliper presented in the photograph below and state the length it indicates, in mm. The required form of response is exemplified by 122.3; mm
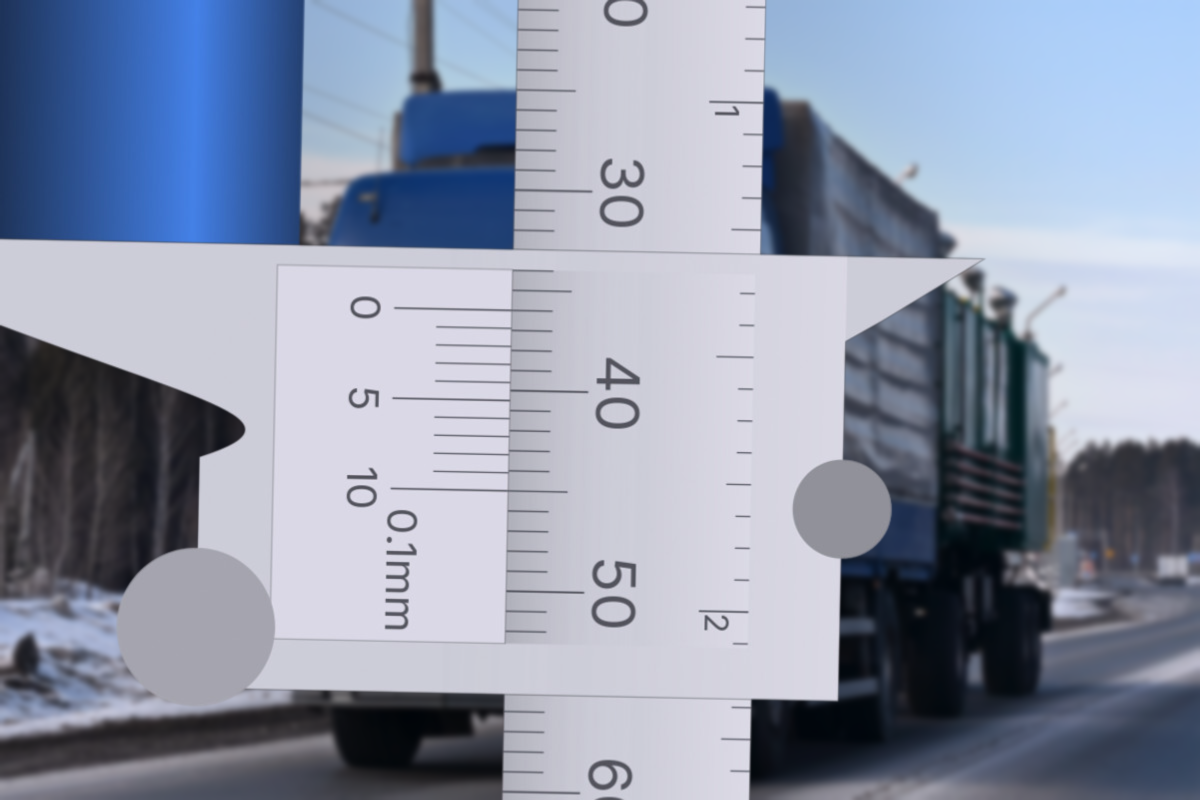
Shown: 36.0; mm
